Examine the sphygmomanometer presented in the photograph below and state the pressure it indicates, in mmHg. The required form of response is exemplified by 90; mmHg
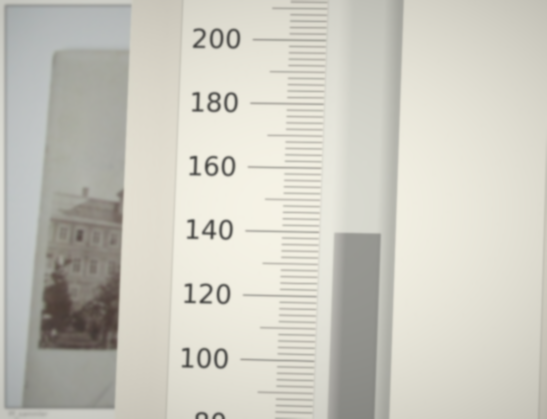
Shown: 140; mmHg
